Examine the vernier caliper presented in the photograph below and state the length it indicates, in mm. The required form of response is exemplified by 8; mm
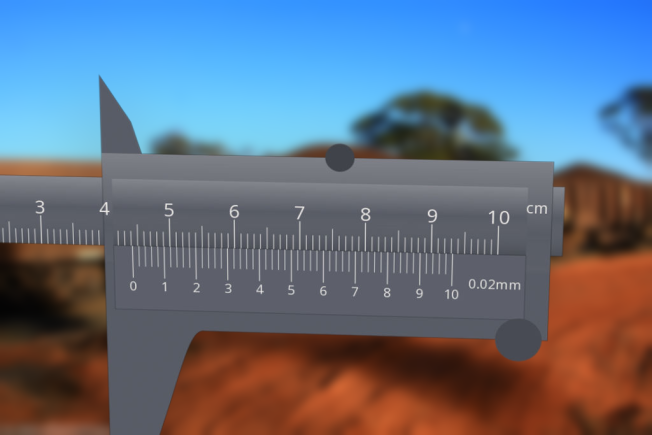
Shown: 44.2; mm
